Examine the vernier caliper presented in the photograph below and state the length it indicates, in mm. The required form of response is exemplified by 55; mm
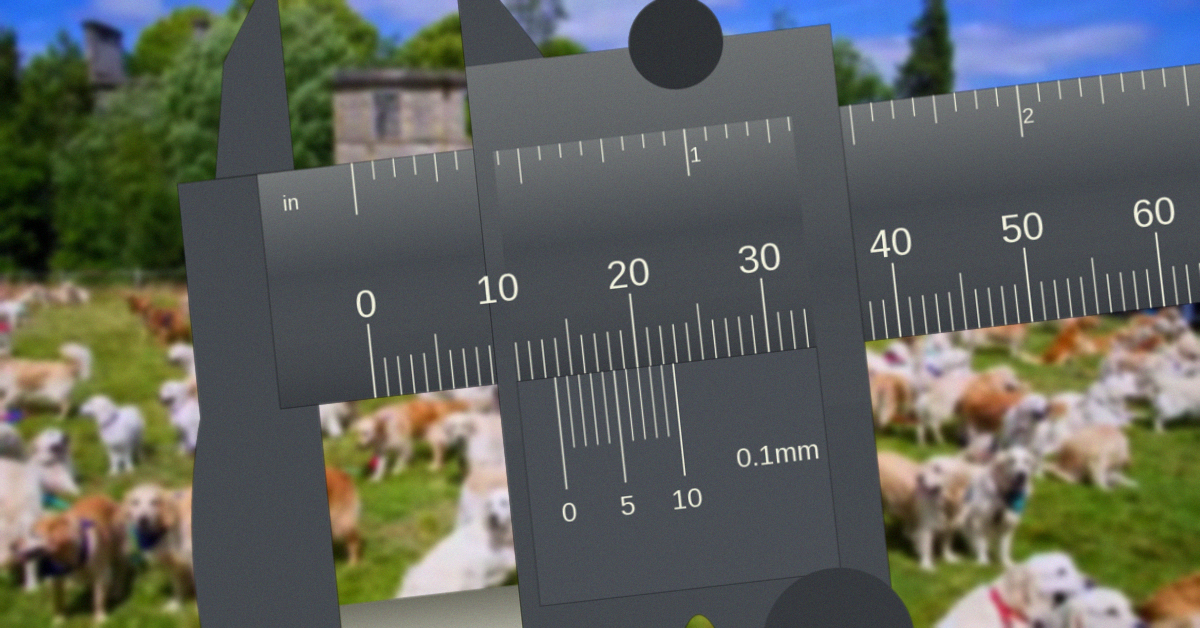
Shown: 13.7; mm
